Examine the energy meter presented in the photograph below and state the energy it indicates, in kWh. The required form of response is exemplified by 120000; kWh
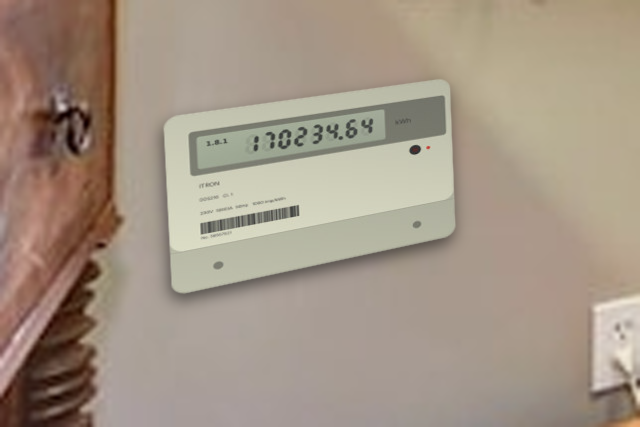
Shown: 170234.64; kWh
